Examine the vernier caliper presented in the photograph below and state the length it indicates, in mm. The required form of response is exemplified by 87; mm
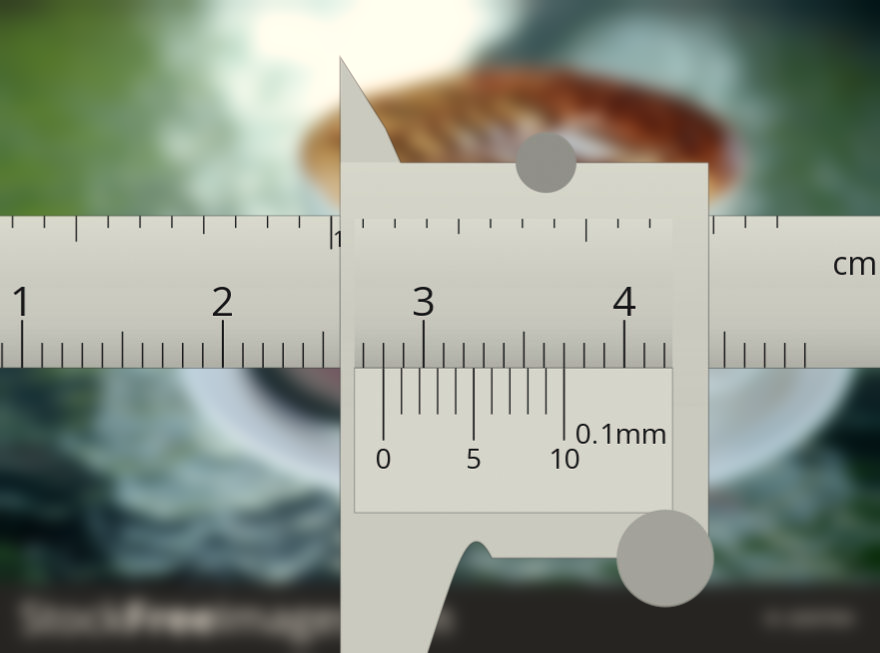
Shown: 28.0; mm
